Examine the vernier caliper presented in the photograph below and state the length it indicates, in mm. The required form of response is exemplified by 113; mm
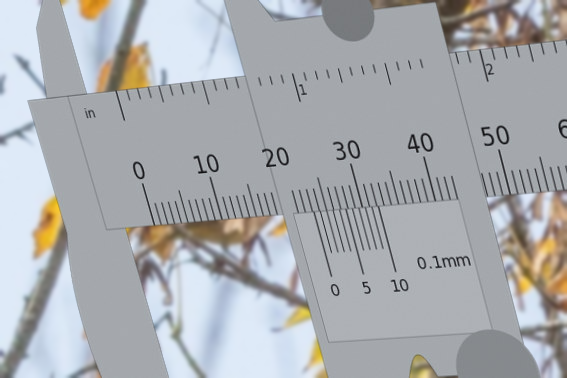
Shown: 23.2; mm
